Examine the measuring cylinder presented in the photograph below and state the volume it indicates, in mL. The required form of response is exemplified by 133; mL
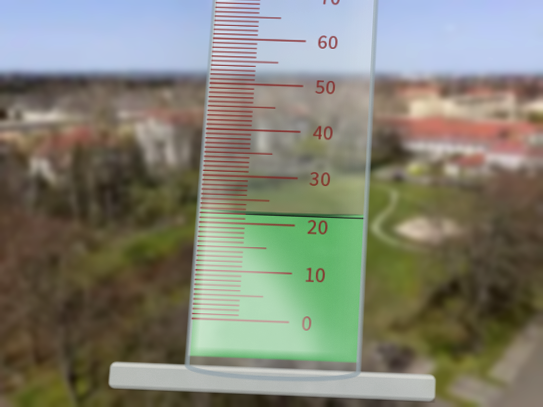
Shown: 22; mL
